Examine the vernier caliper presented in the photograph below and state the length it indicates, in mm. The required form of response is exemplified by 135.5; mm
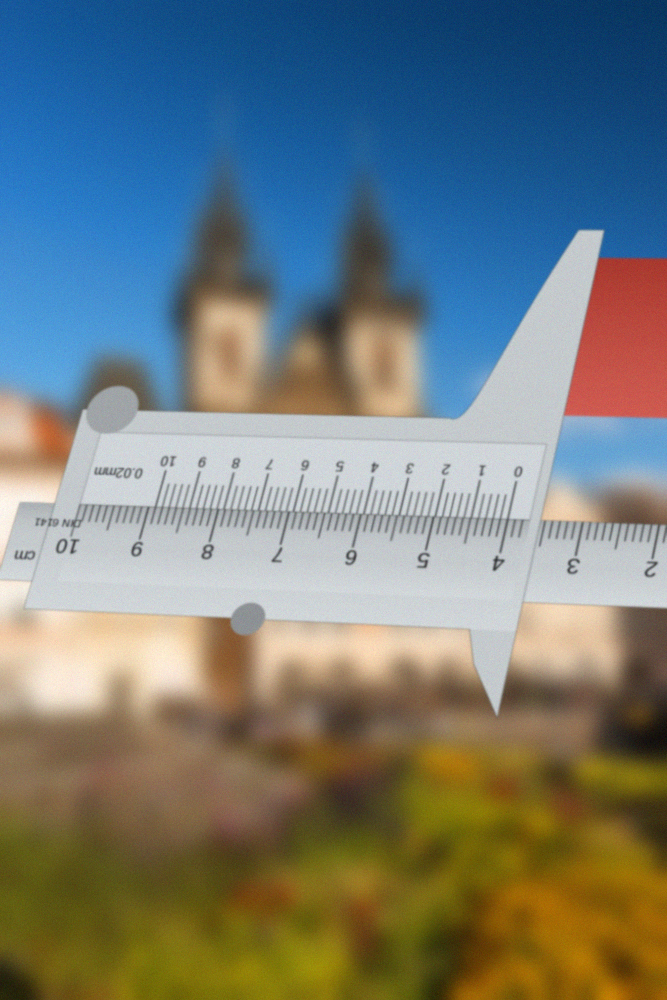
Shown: 40.0; mm
